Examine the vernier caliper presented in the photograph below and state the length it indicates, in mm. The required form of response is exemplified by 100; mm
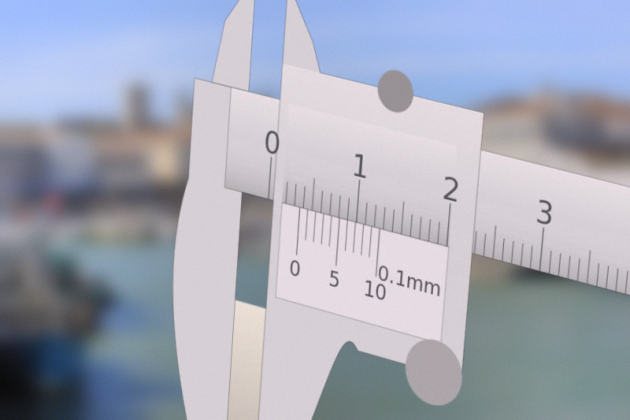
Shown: 3.6; mm
